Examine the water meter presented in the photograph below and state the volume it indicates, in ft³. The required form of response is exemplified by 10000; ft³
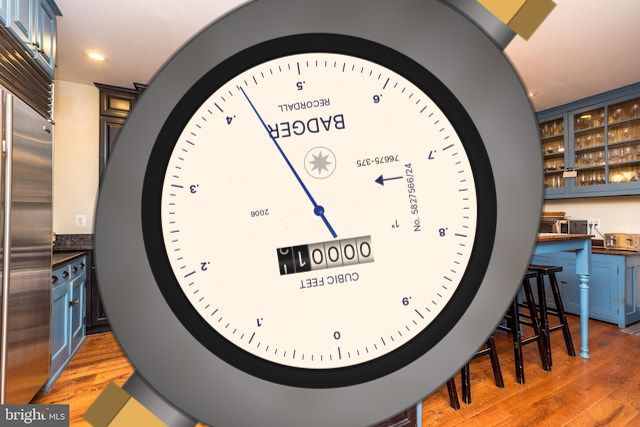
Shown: 11.43; ft³
